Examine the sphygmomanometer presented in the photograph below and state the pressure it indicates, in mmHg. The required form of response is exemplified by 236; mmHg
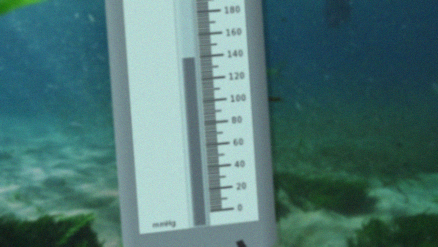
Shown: 140; mmHg
